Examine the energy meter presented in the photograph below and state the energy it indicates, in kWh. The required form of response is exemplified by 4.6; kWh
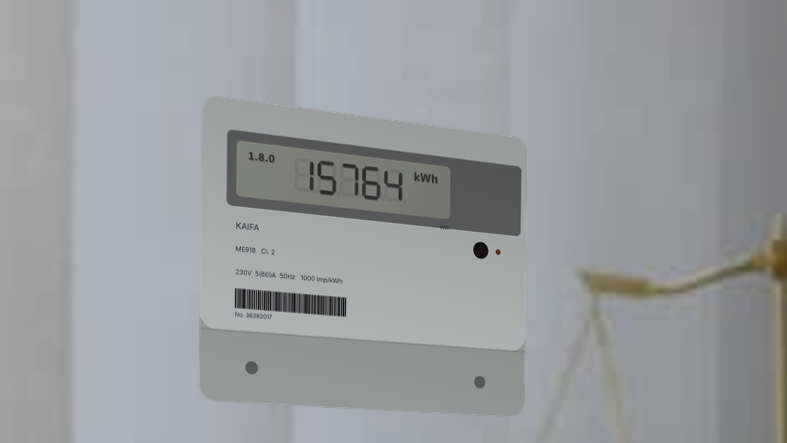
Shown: 15764; kWh
